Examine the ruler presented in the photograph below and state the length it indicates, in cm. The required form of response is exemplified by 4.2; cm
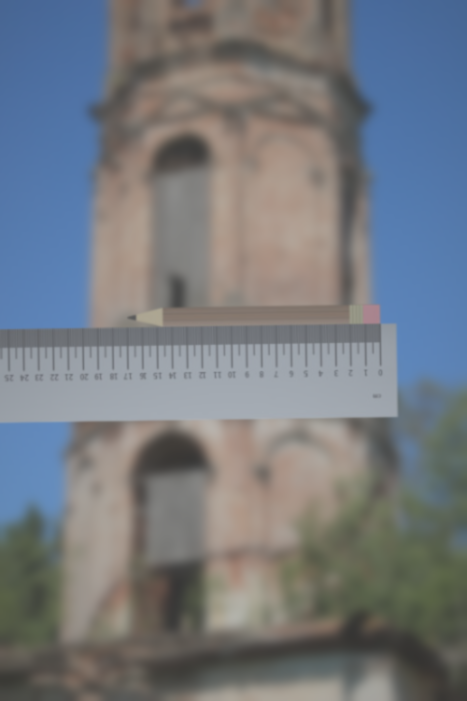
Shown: 17; cm
